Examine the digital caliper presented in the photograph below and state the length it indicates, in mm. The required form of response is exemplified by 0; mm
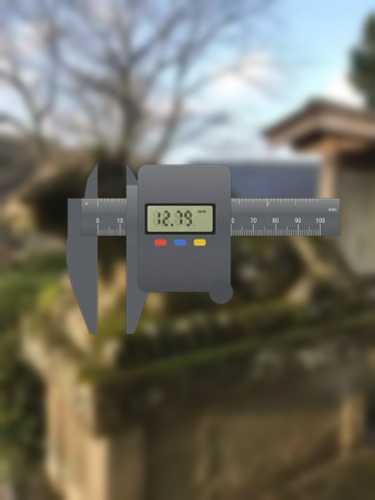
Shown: 12.79; mm
